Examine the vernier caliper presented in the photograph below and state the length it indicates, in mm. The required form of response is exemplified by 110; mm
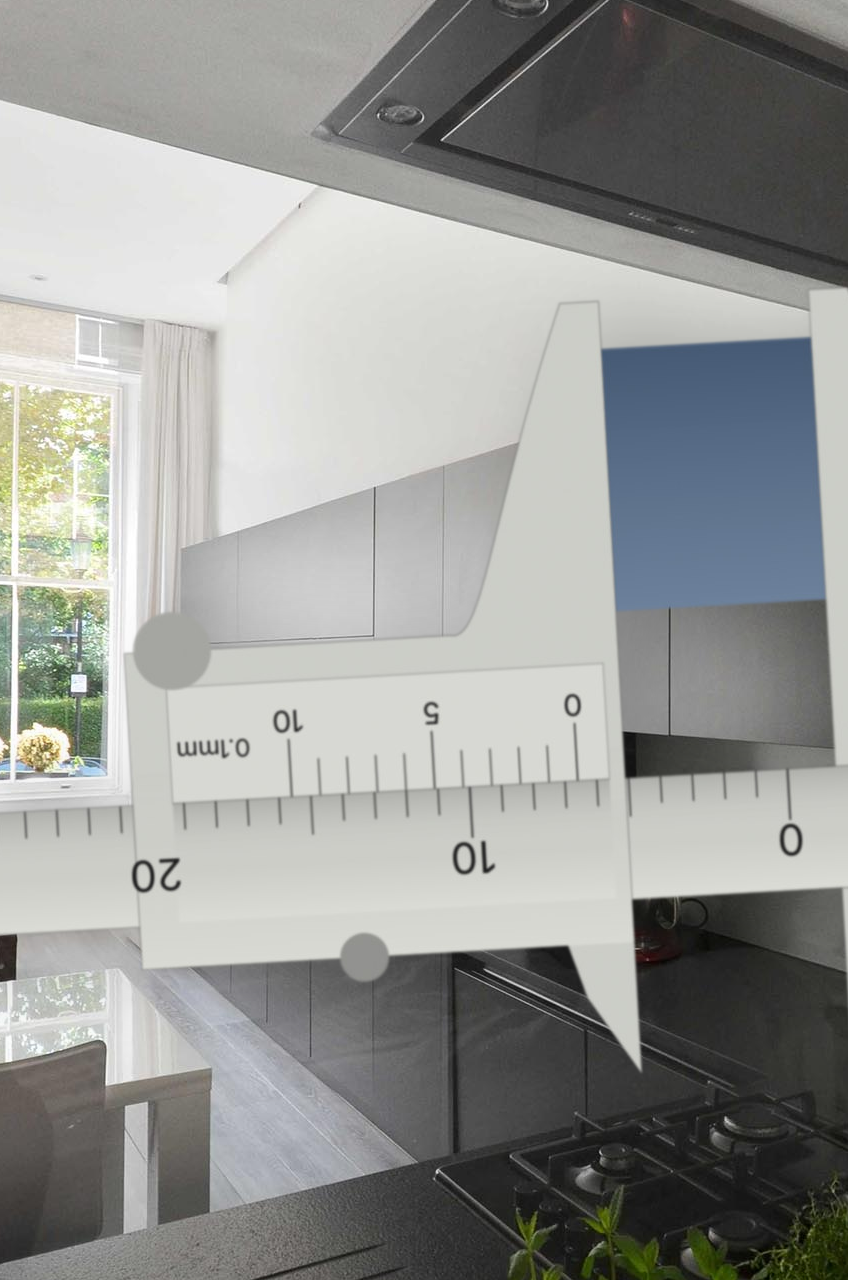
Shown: 6.6; mm
